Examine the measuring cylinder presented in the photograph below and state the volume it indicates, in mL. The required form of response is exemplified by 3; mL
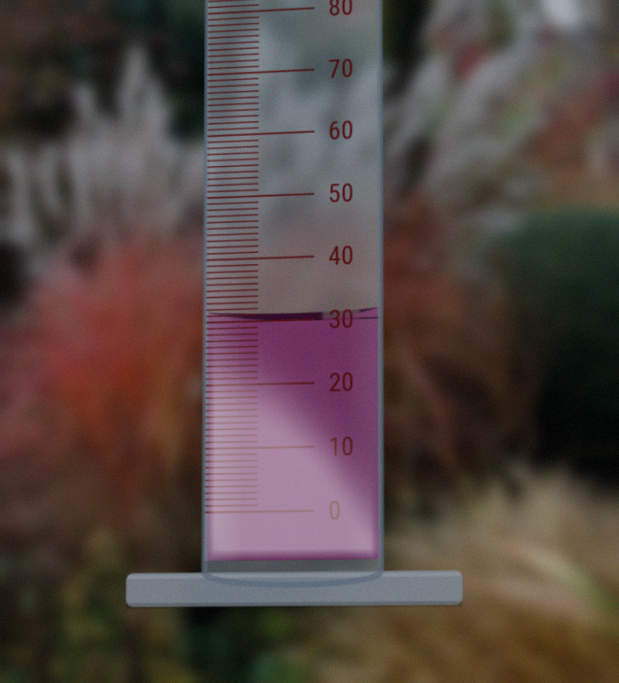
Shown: 30; mL
